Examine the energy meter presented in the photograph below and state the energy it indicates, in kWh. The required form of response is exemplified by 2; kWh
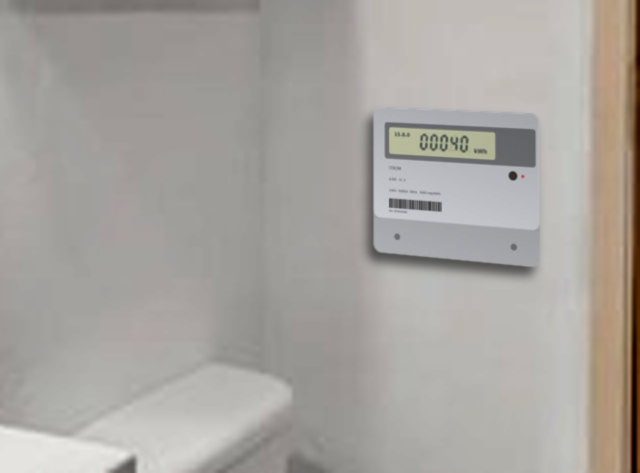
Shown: 40; kWh
